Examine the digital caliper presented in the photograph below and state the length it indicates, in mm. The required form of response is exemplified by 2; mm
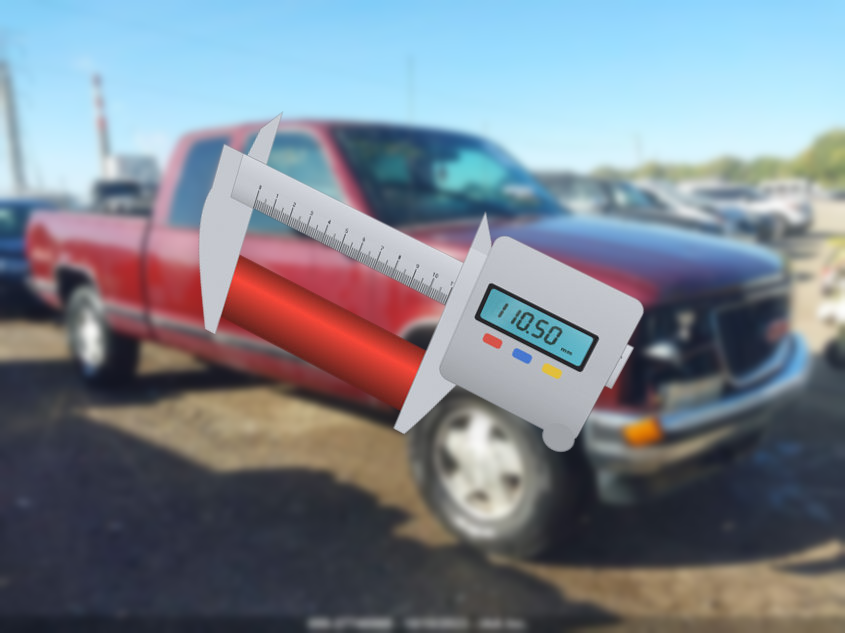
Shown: 110.50; mm
